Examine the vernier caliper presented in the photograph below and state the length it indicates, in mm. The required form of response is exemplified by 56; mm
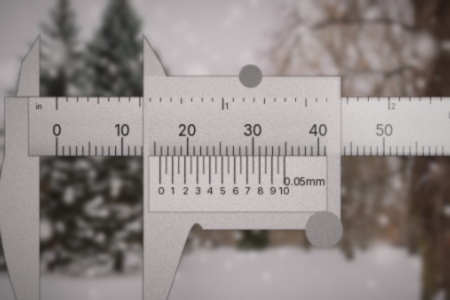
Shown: 15.8; mm
